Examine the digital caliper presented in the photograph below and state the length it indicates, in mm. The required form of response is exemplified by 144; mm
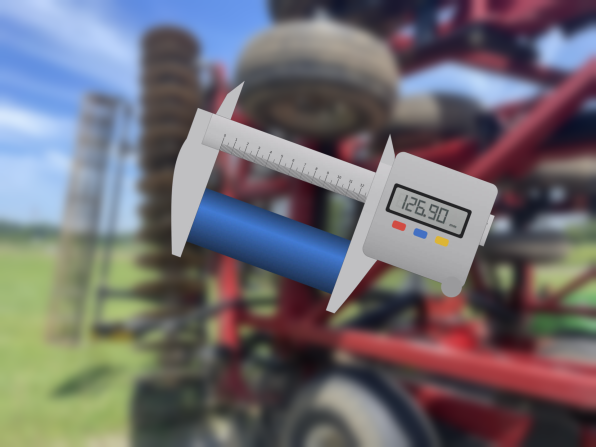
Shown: 126.90; mm
